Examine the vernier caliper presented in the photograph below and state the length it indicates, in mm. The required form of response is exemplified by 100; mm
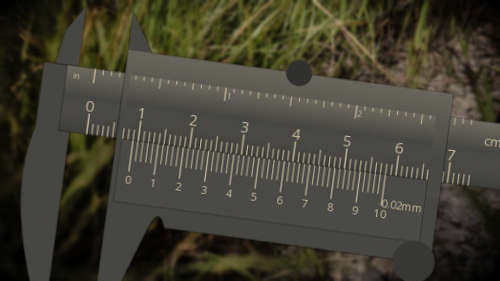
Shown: 9.0; mm
